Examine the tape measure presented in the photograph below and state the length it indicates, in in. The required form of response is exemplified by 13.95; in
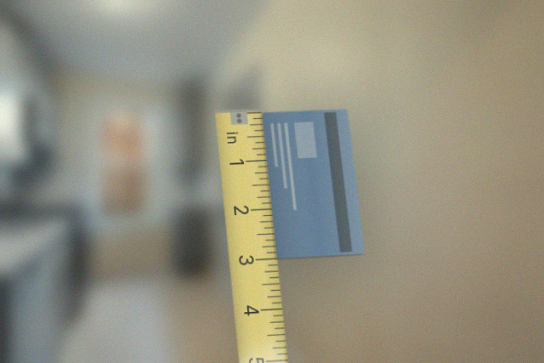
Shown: 3; in
